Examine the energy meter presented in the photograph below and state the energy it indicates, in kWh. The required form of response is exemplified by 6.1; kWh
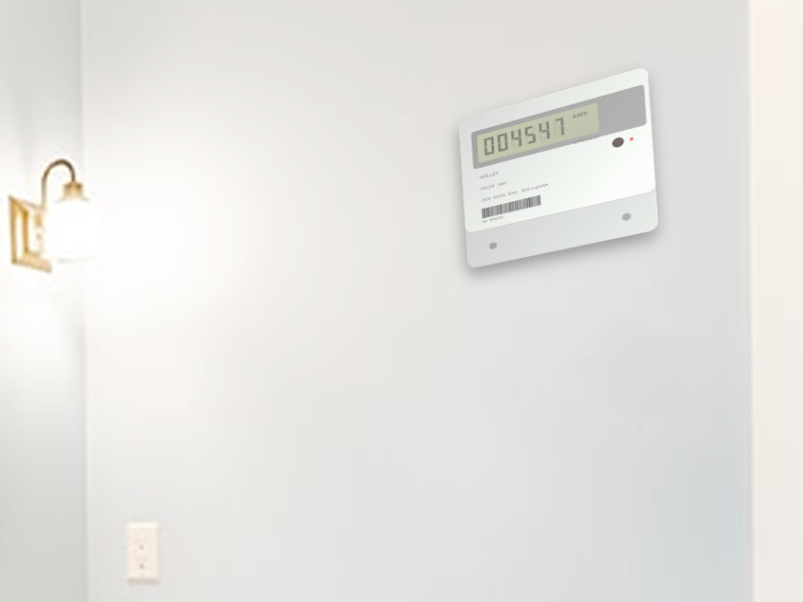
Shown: 4547; kWh
